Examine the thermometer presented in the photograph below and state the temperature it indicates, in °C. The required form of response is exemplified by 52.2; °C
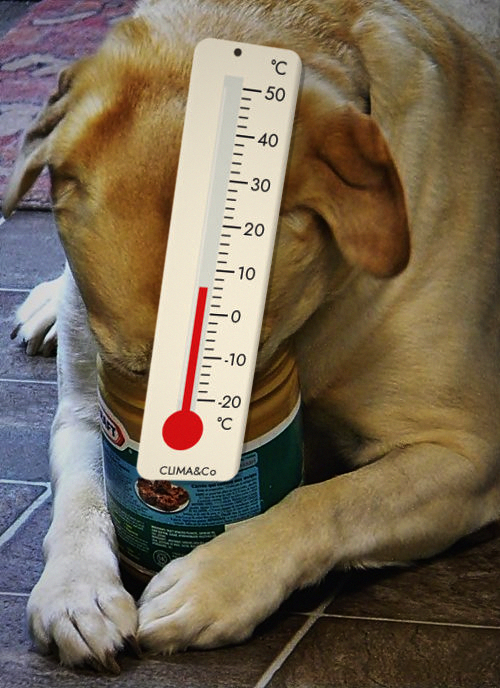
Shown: 6; °C
